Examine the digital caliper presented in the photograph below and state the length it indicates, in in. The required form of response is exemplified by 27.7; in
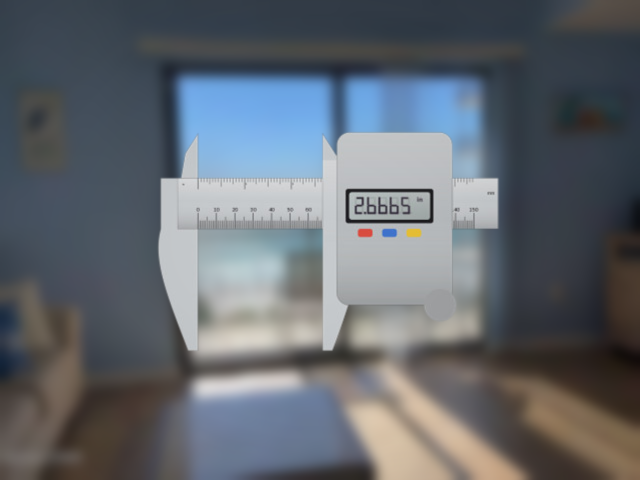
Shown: 2.6665; in
